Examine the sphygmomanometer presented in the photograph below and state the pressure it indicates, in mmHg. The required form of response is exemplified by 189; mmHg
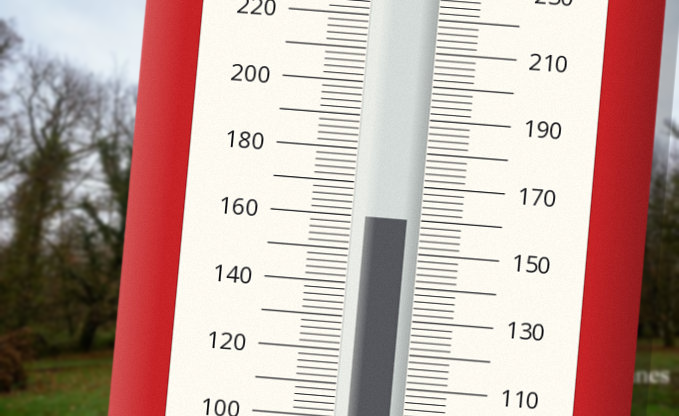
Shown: 160; mmHg
